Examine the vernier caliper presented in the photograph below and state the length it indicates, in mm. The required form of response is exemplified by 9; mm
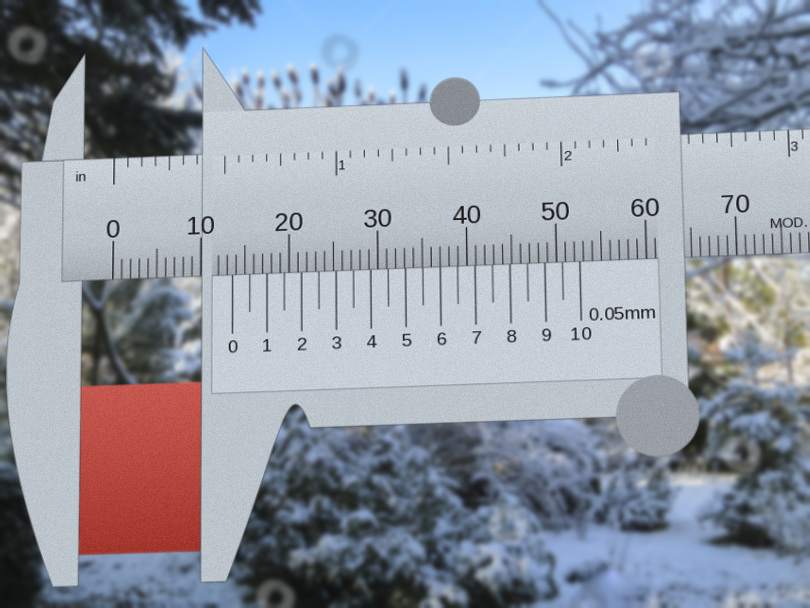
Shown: 13.6; mm
